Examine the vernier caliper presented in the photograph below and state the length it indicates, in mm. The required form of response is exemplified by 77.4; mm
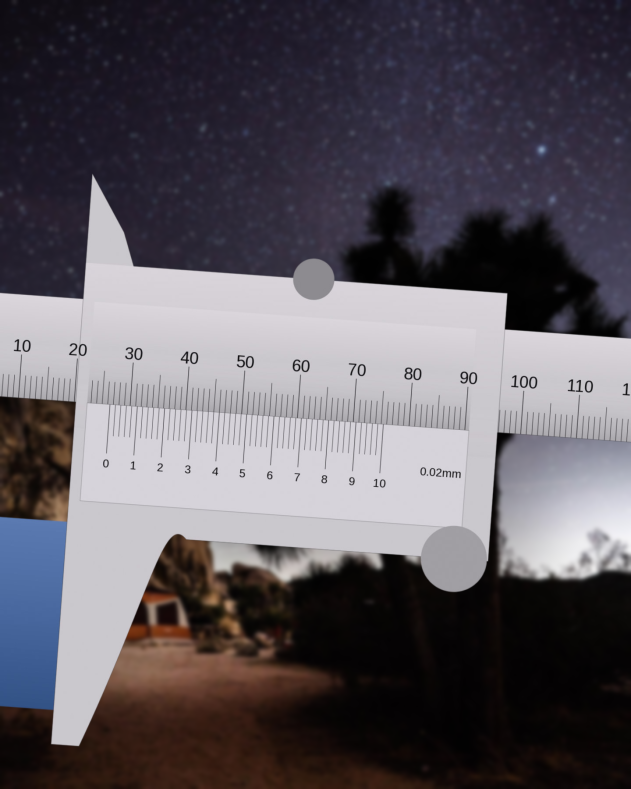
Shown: 26.4; mm
